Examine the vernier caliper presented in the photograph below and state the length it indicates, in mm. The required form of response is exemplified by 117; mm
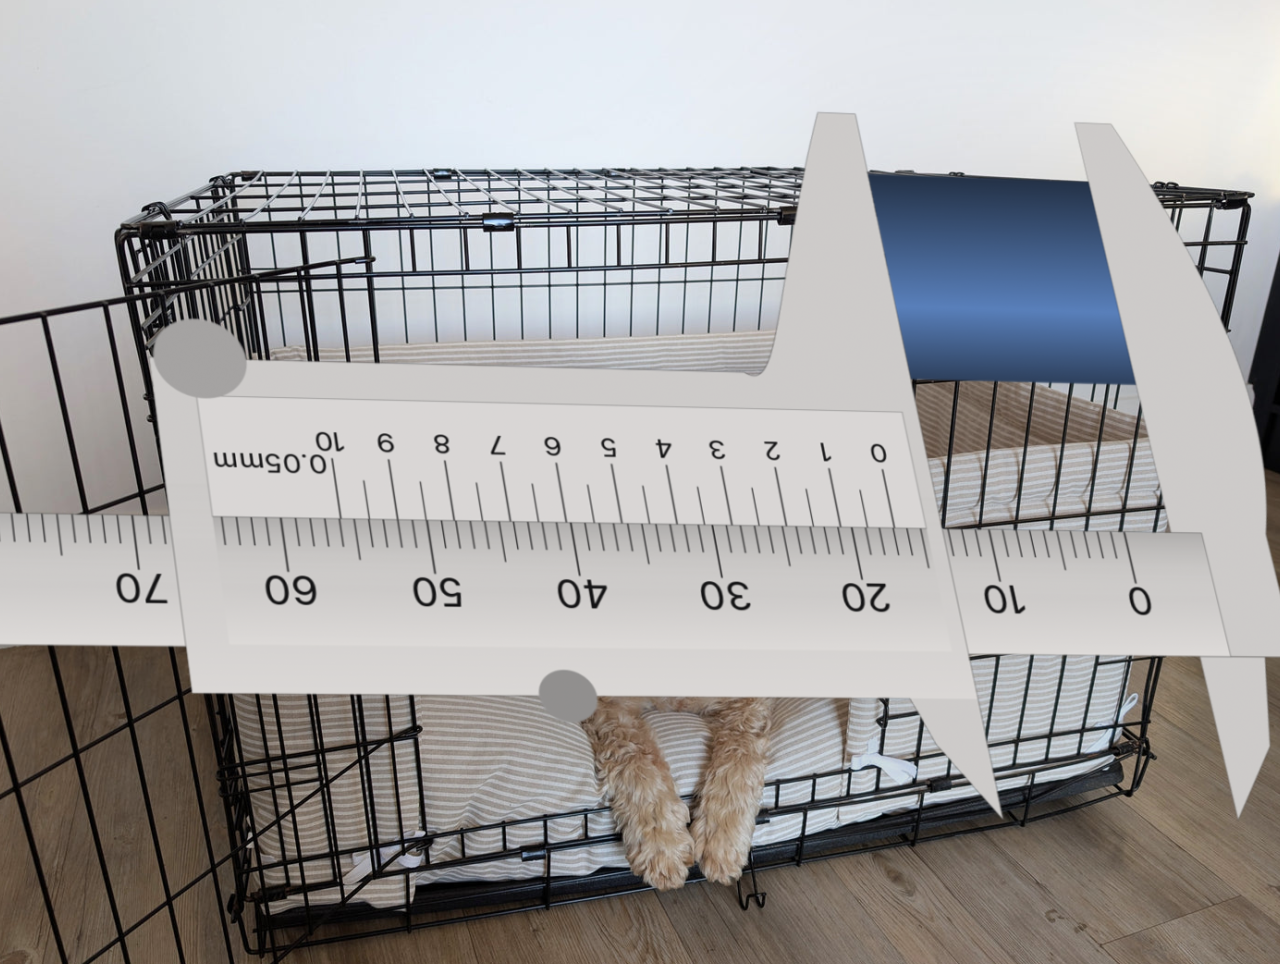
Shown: 16.9; mm
